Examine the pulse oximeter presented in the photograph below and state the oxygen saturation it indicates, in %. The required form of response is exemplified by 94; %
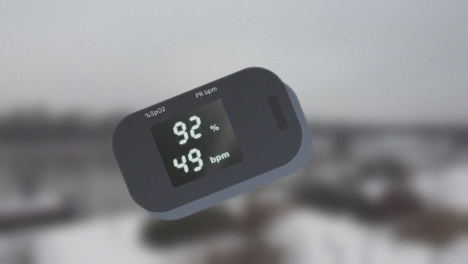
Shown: 92; %
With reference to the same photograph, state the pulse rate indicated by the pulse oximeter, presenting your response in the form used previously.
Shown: 49; bpm
